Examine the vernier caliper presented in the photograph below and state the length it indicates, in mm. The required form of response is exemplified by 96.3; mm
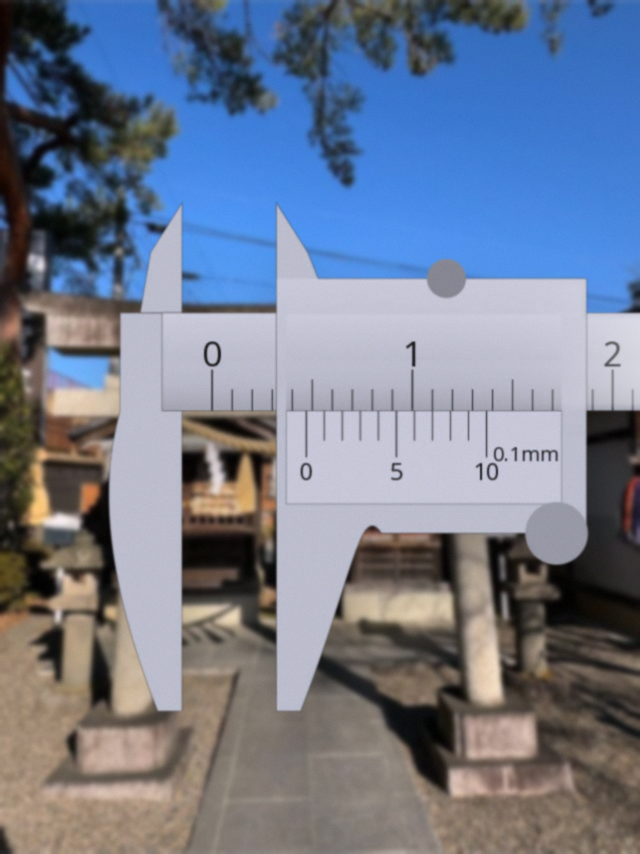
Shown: 4.7; mm
